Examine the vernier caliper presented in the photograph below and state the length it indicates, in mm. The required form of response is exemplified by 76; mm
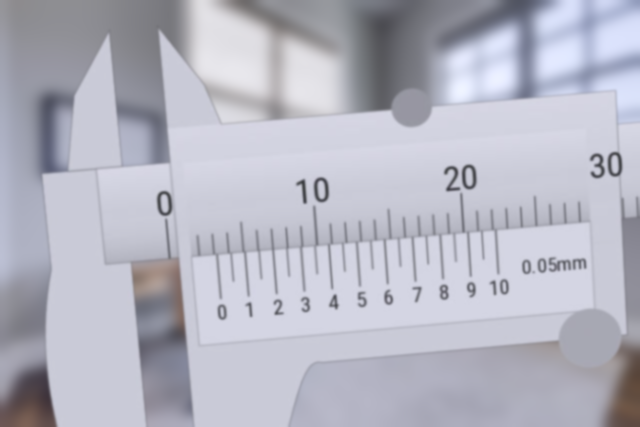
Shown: 3.2; mm
